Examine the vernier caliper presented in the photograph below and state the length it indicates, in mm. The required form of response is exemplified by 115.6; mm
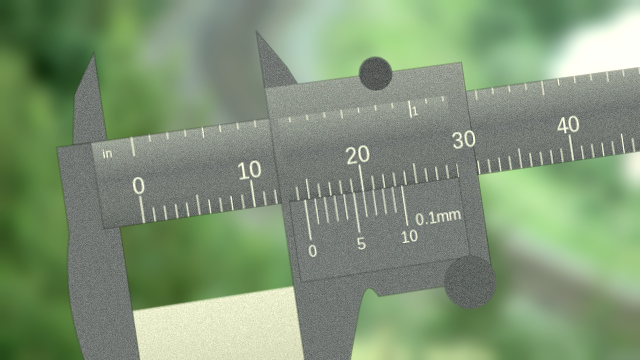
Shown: 14.6; mm
